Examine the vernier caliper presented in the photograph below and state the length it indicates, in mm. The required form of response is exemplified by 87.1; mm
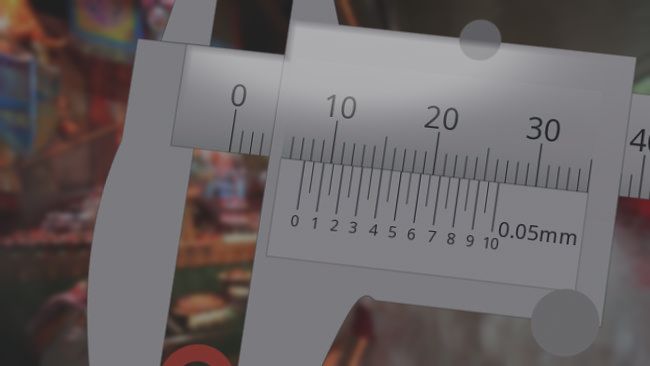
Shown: 7.4; mm
